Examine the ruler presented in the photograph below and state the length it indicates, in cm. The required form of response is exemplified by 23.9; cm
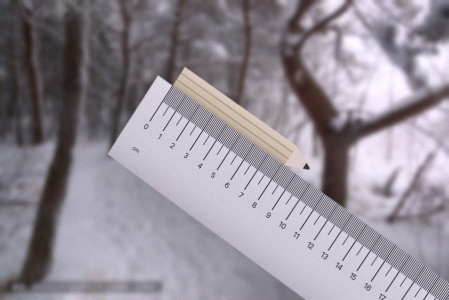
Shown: 9.5; cm
